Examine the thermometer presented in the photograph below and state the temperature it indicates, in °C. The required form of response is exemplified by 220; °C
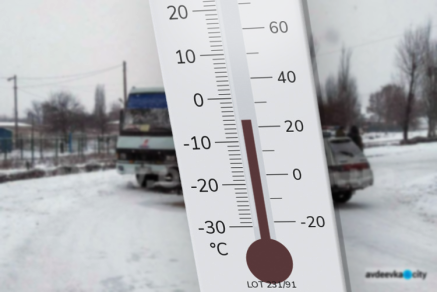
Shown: -5; °C
